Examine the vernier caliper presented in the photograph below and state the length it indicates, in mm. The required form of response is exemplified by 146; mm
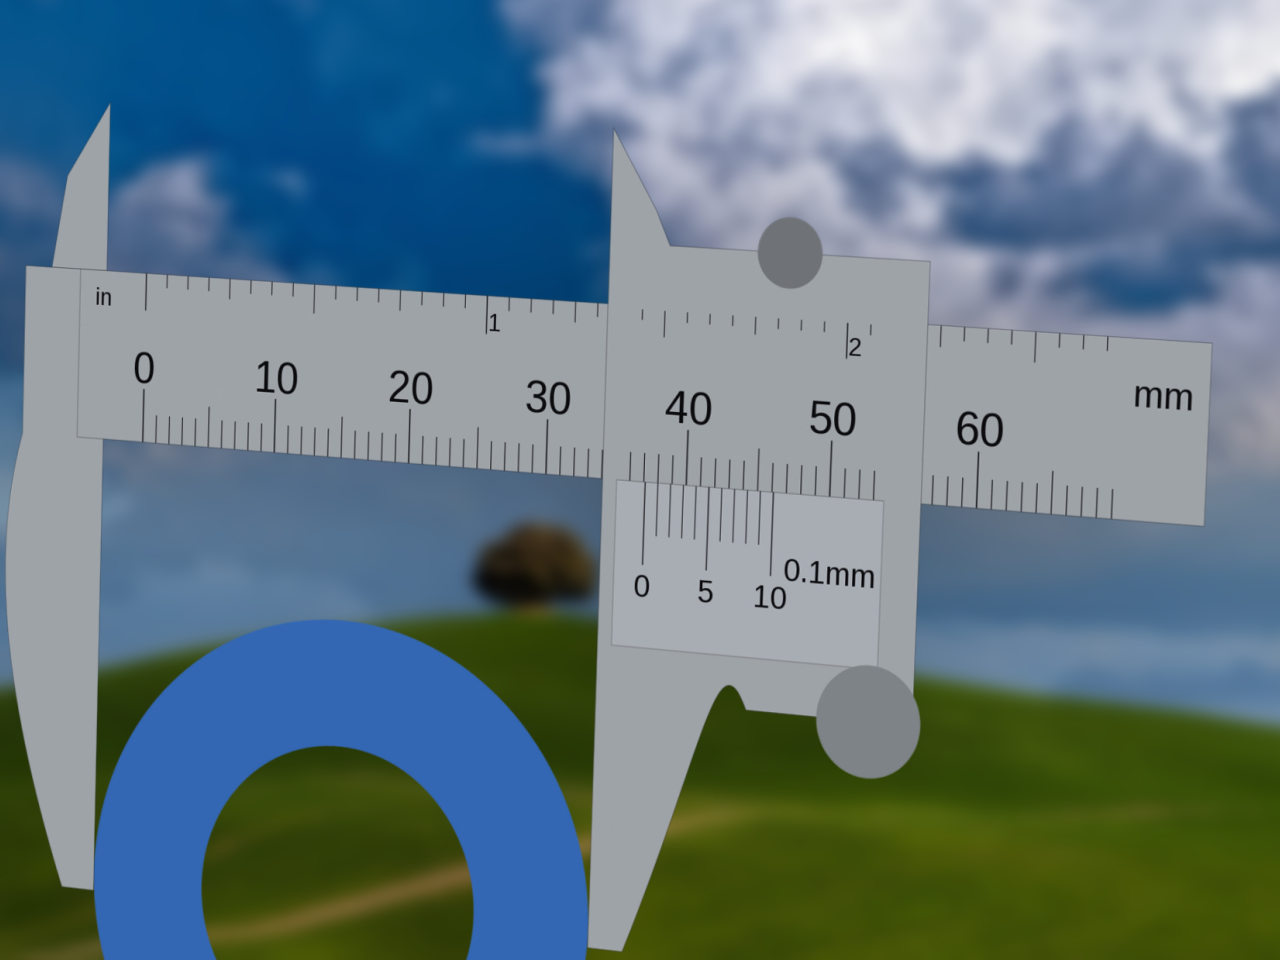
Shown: 37.1; mm
